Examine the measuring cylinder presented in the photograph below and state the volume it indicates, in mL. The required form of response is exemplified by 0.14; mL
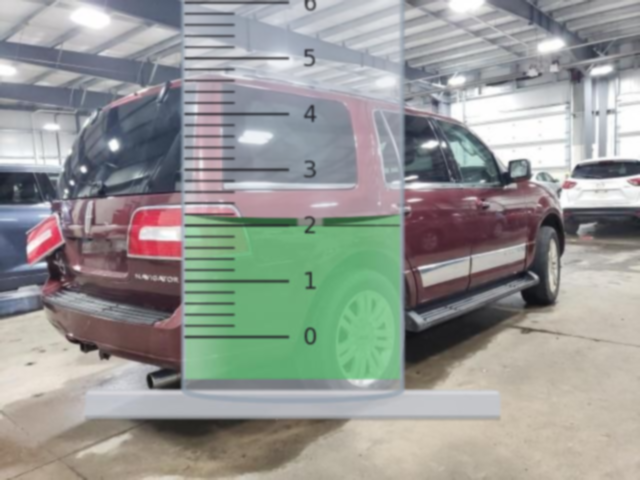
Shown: 2; mL
